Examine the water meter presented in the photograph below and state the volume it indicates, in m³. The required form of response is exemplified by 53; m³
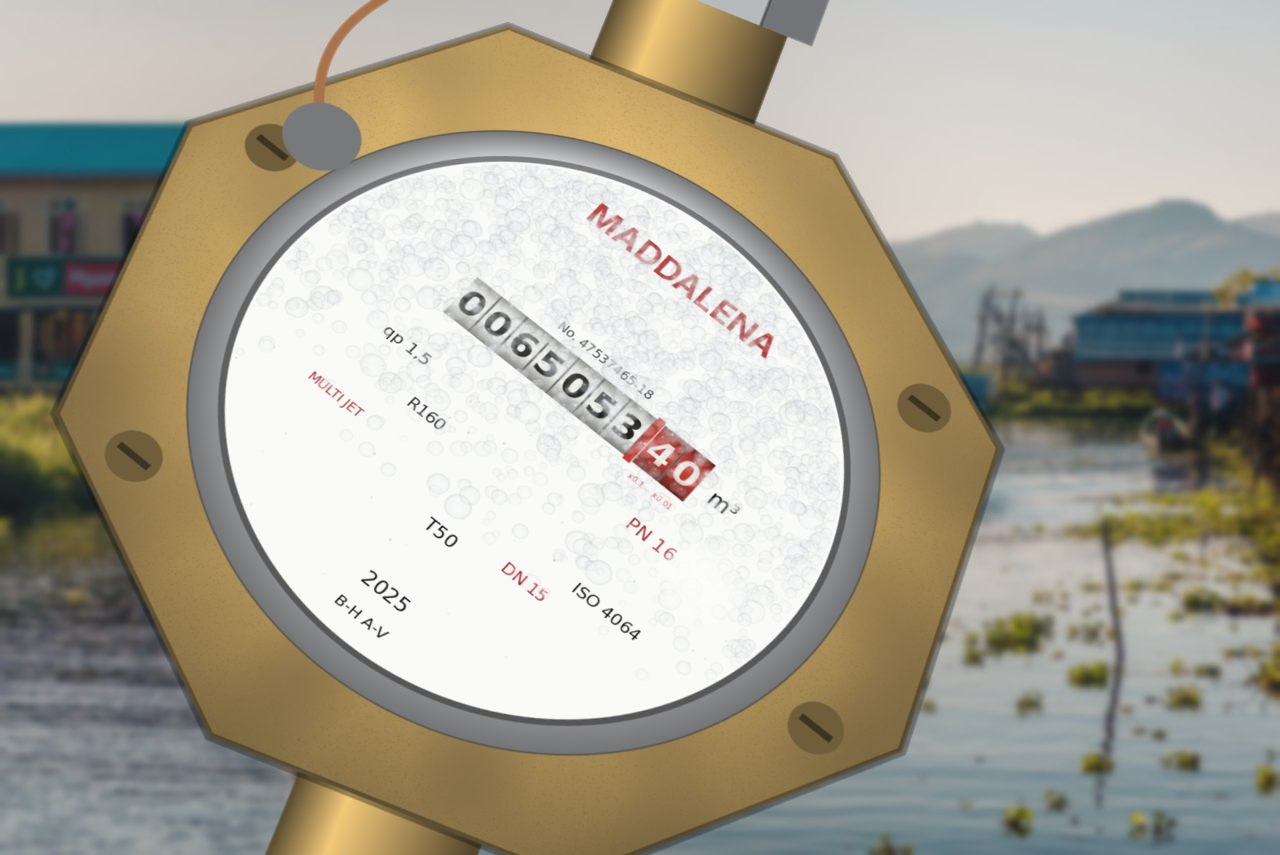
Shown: 65053.40; m³
